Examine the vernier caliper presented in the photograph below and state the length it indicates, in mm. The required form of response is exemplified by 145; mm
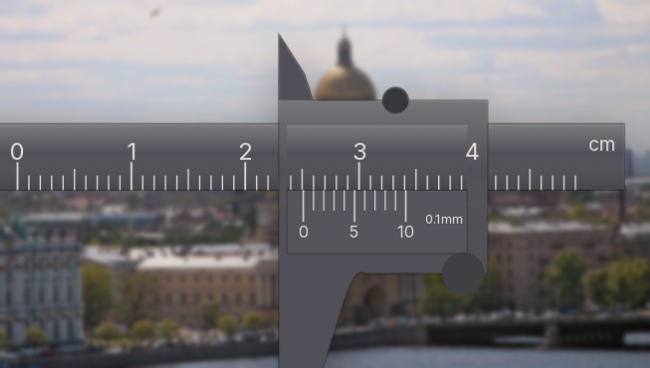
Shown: 25.1; mm
